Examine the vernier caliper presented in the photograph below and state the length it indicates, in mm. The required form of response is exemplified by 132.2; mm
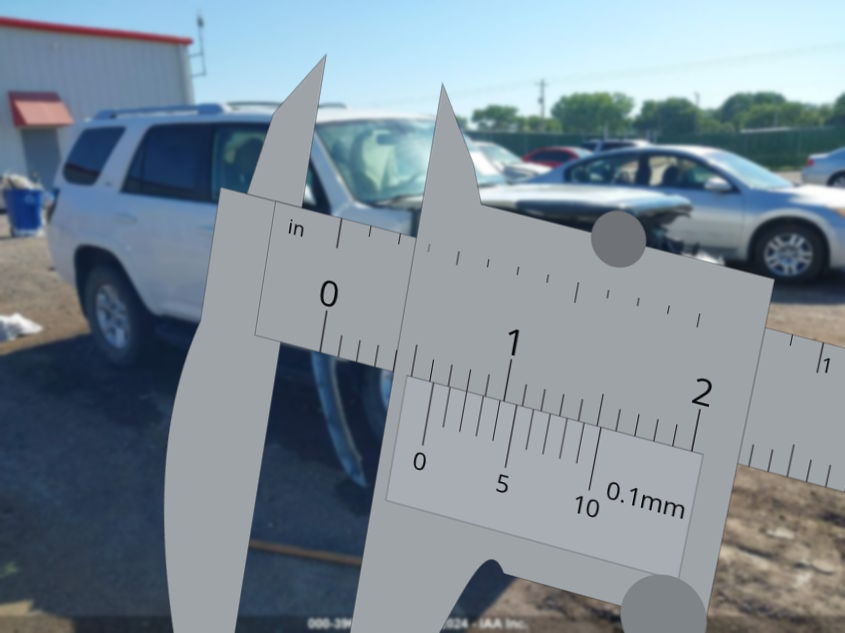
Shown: 6.2; mm
